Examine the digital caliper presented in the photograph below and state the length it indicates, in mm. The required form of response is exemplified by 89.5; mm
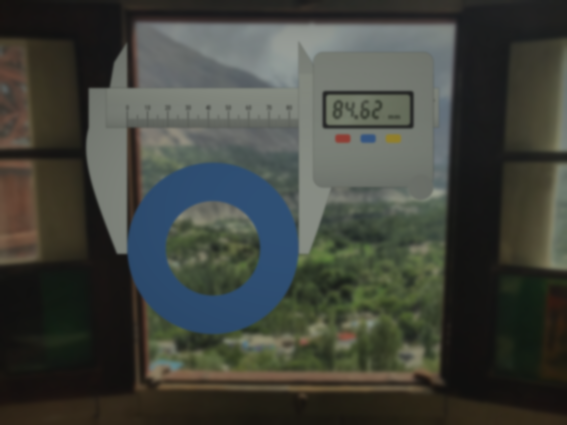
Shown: 84.62; mm
